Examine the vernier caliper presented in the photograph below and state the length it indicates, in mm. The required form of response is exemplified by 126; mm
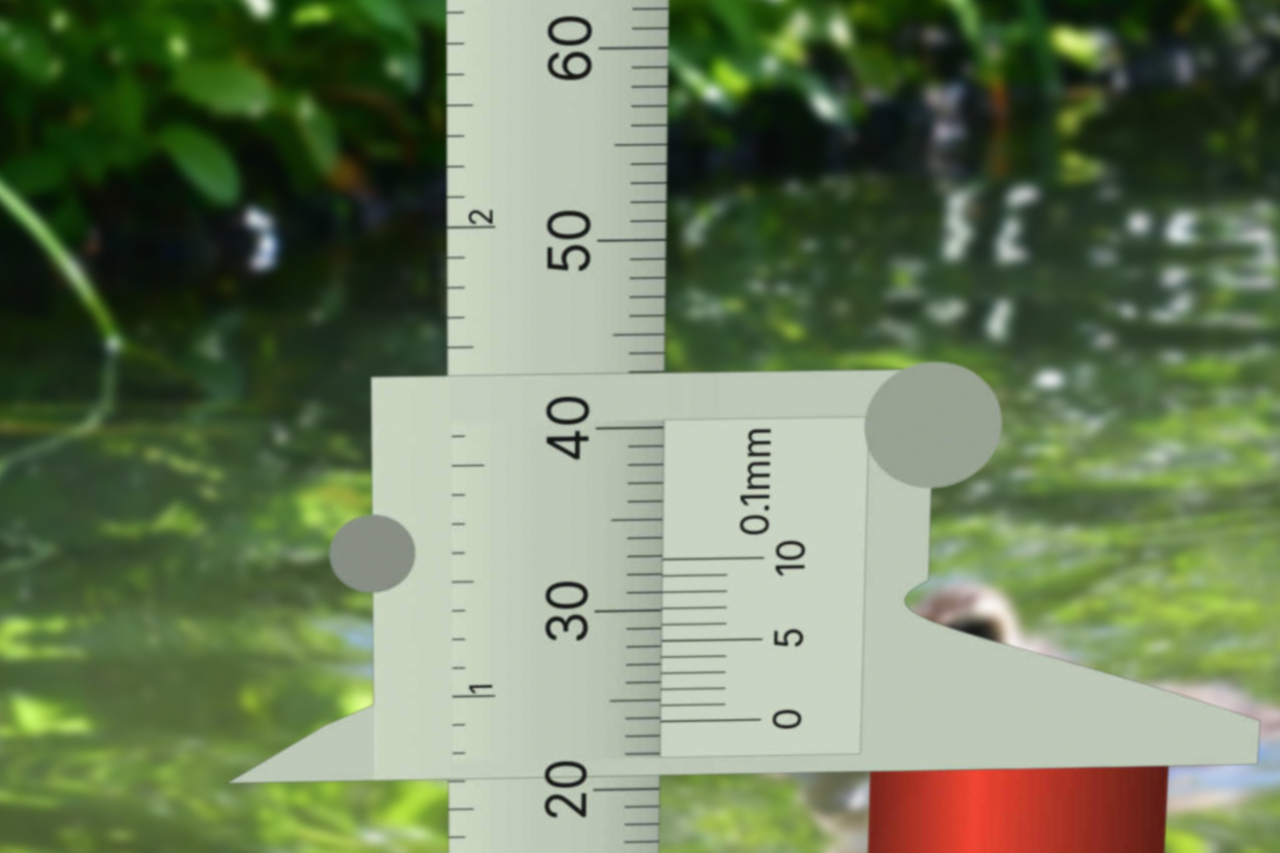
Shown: 23.8; mm
